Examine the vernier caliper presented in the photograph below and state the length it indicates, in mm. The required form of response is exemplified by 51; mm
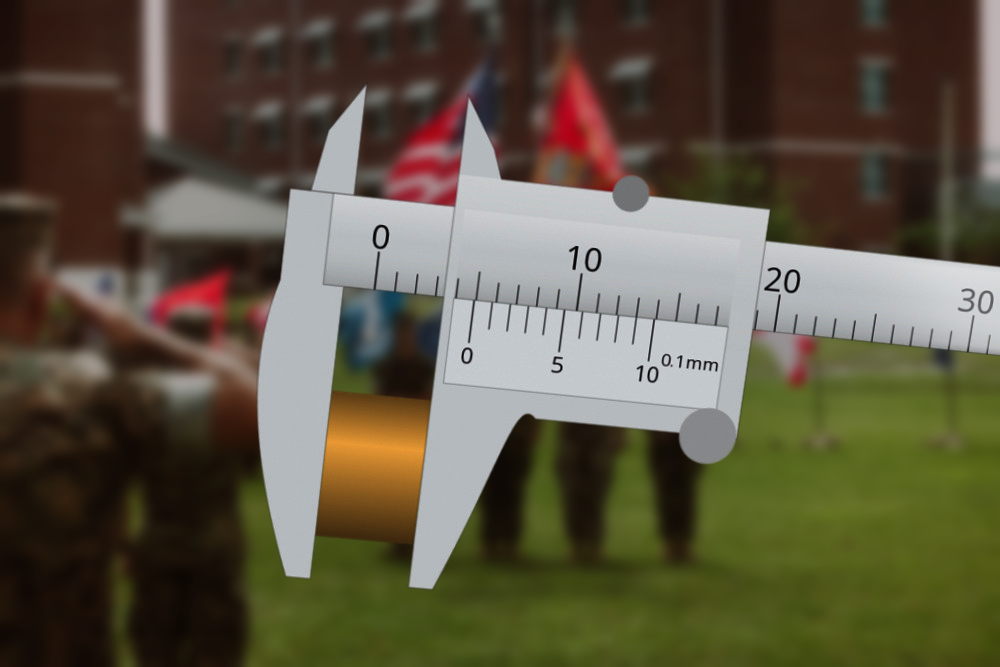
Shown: 4.9; mm
